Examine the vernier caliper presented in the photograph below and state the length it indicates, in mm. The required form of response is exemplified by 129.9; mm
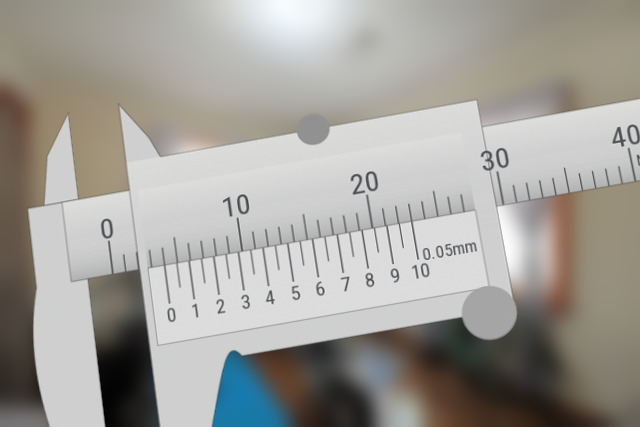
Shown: 4.0; mm
